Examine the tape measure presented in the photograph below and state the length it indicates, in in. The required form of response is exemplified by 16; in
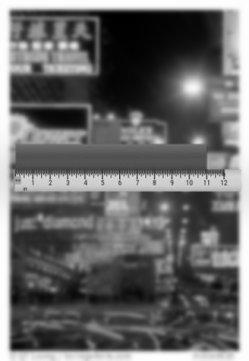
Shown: 11; in
